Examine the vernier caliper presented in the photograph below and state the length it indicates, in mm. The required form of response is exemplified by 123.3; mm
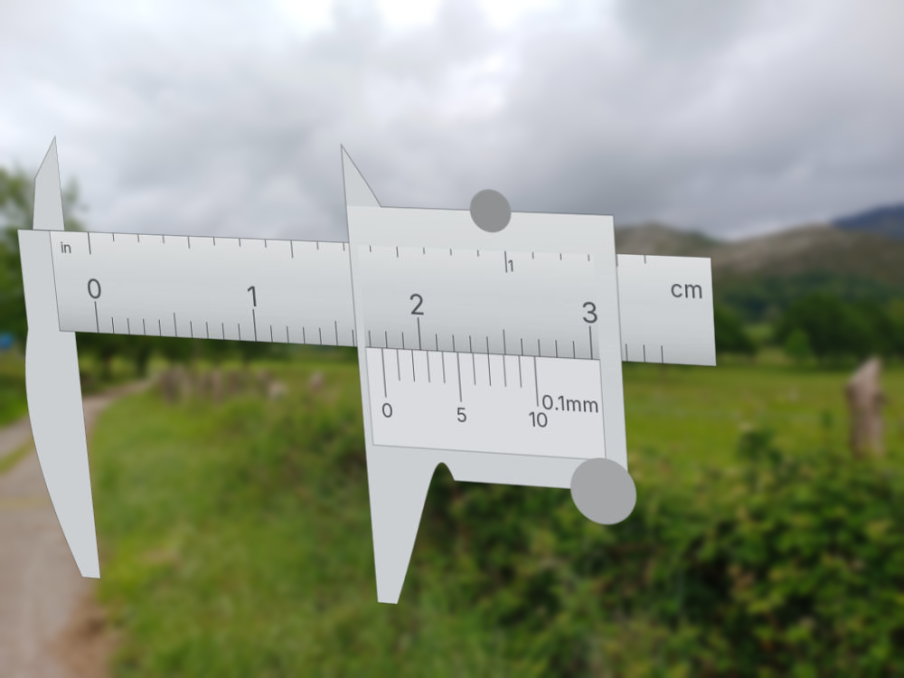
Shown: 17.7; mm
